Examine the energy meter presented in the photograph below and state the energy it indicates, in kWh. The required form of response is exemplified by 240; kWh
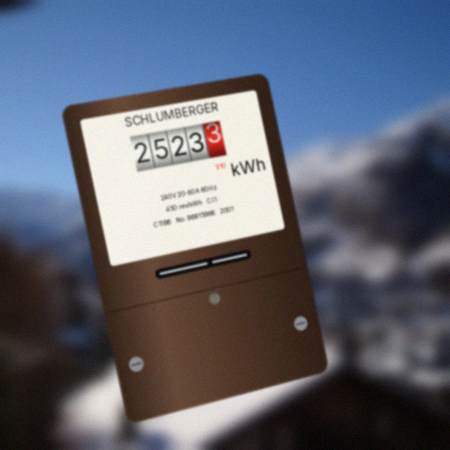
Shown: 2523.3; kWh
